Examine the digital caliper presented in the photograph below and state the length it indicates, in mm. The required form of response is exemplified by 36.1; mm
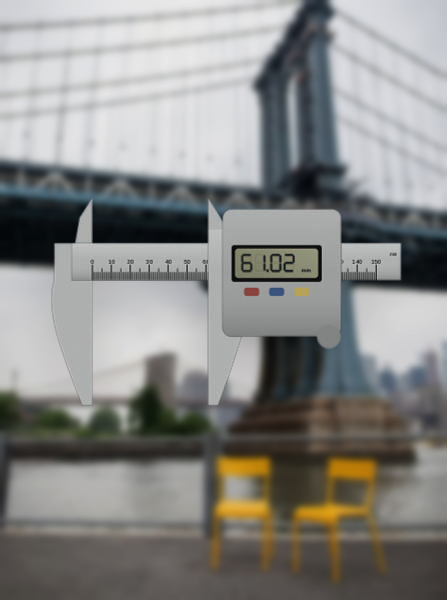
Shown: 61.02; mm
